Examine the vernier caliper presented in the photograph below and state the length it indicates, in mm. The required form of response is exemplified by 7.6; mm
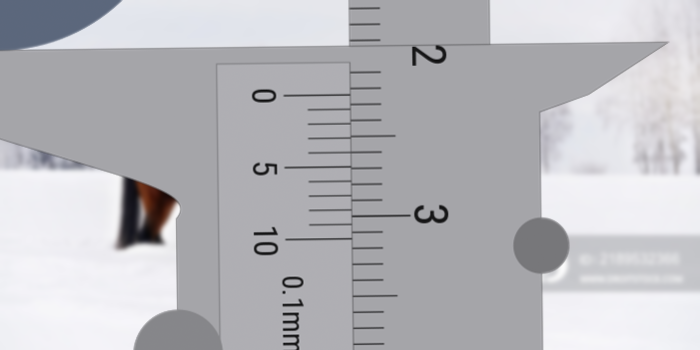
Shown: 22.4; mm
